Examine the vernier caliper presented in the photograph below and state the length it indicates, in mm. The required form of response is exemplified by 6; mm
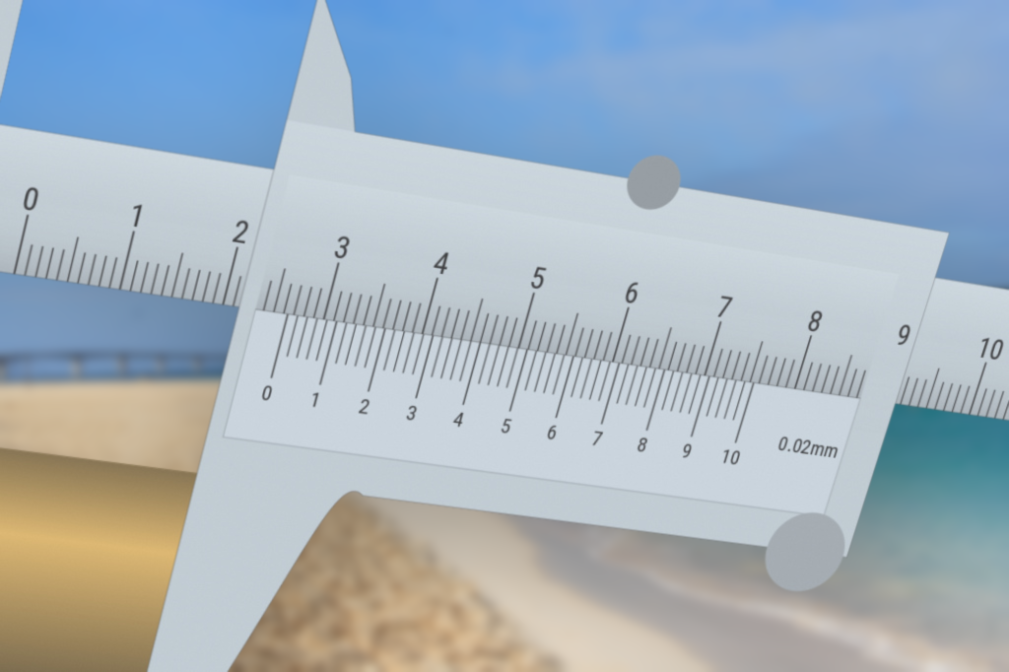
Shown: 26.4; mm
